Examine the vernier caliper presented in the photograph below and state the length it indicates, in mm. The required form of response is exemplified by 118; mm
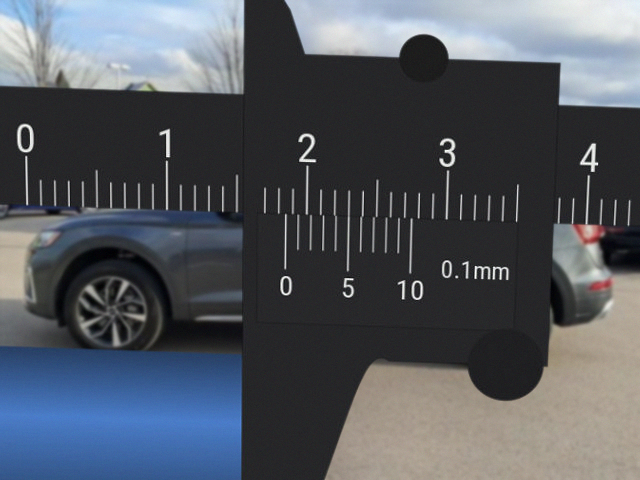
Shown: 18.5; mm
